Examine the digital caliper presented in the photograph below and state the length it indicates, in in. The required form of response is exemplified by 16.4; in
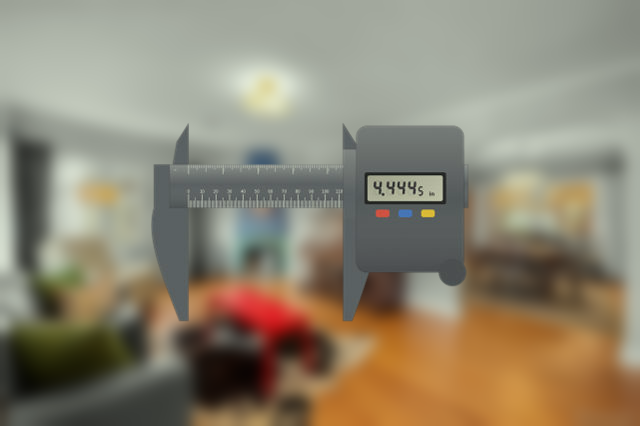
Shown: 4.4445; in
